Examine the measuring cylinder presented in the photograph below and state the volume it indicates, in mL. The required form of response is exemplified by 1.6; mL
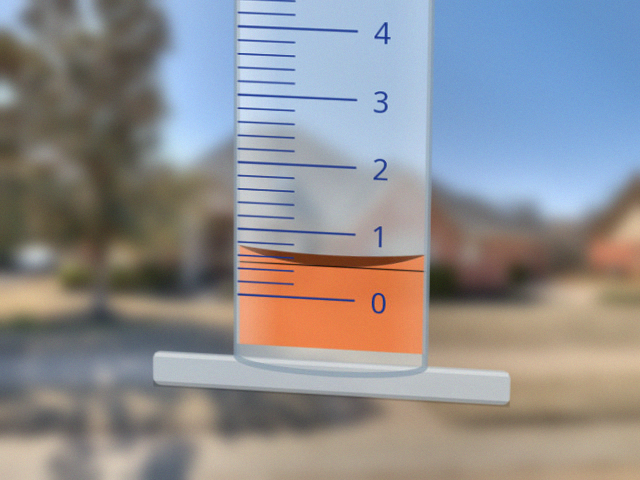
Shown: 0.5; mL
